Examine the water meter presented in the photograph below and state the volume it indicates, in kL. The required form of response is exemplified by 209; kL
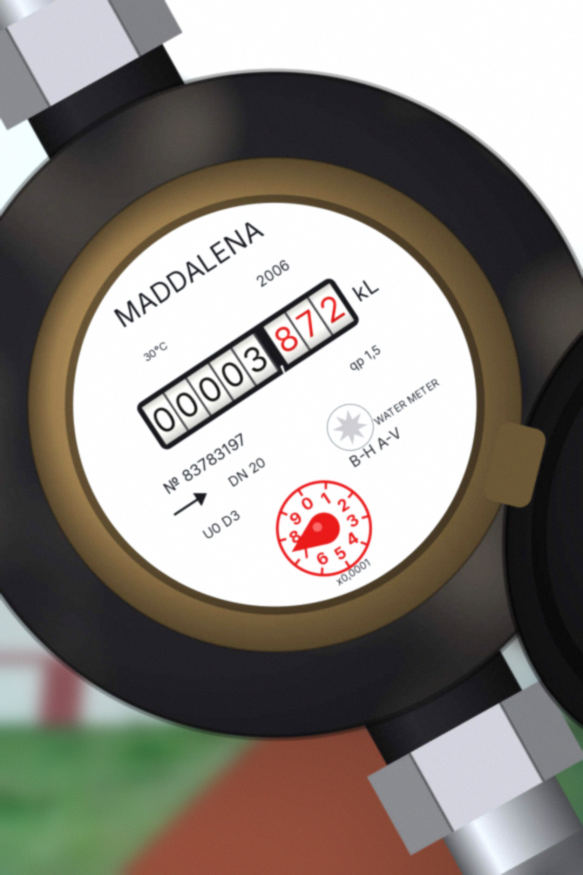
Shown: 3.8727; kL
